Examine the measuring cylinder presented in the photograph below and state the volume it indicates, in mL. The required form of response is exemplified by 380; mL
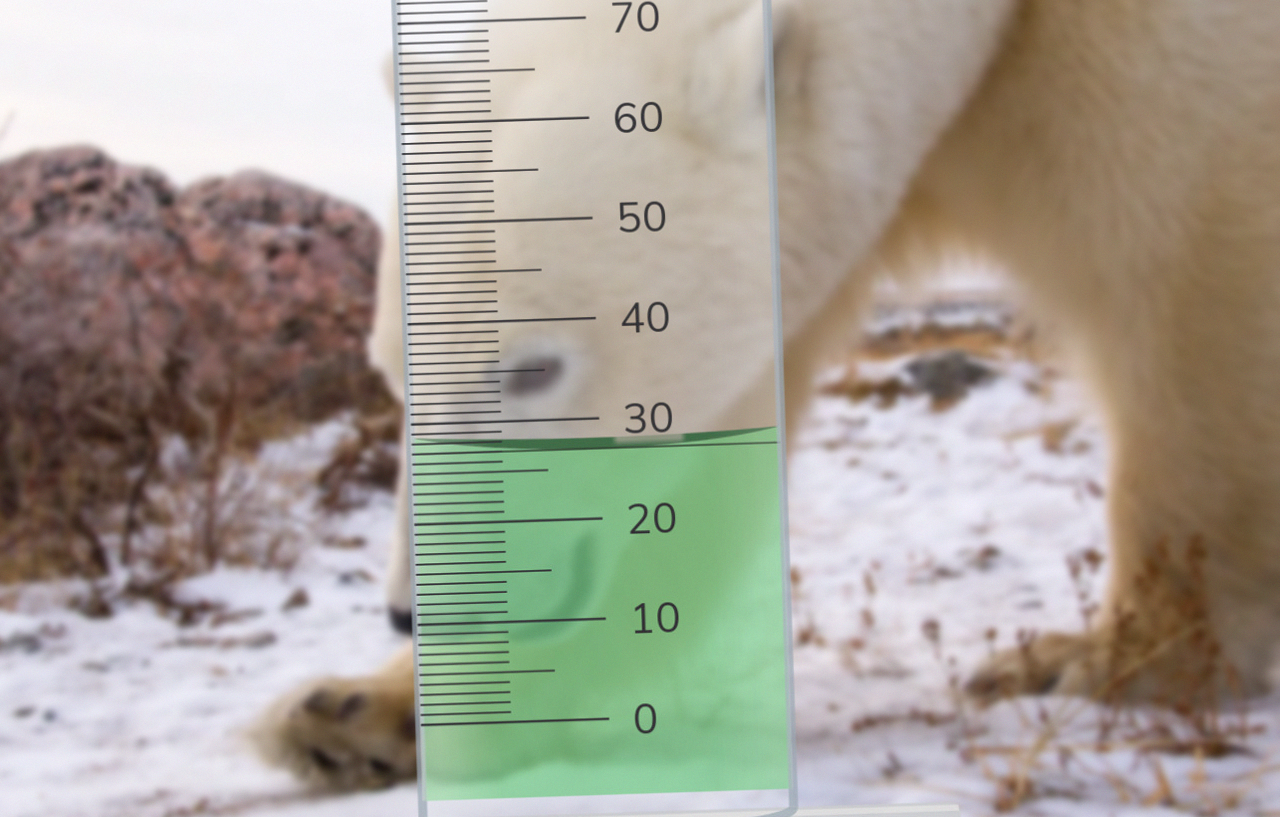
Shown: 27; mL
